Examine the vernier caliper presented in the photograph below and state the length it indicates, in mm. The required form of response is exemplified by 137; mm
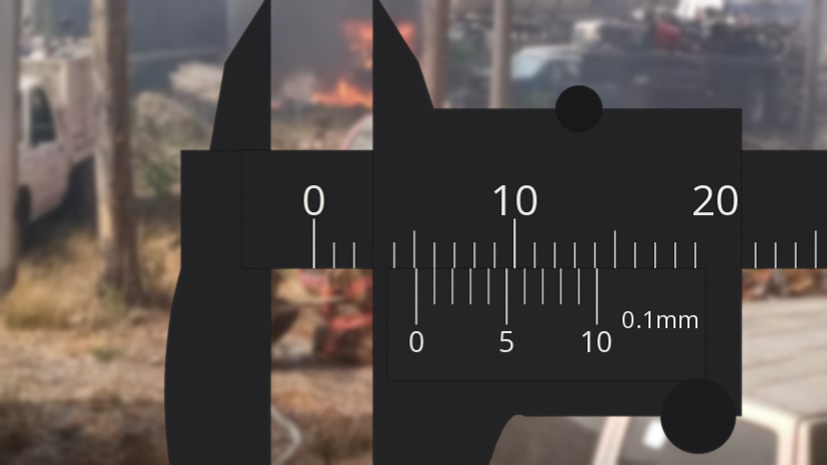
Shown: 5.1; mm
